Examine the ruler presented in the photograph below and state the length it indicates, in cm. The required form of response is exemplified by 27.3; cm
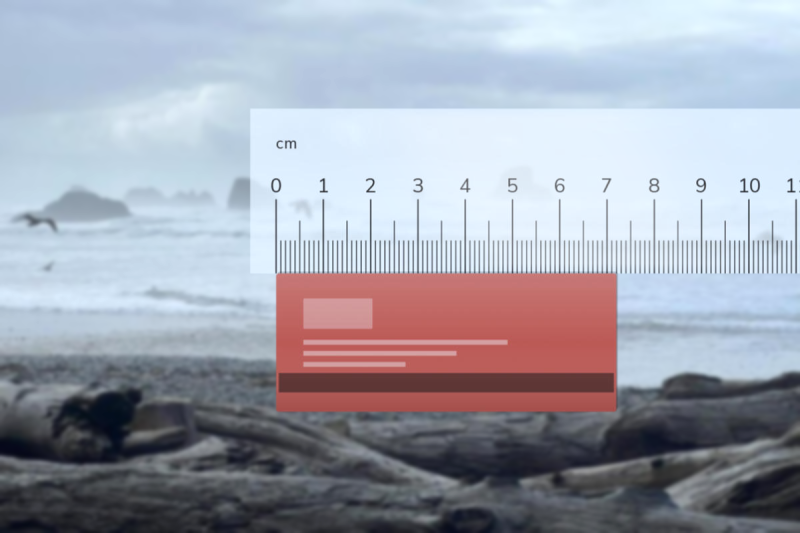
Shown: 7.2; cm
